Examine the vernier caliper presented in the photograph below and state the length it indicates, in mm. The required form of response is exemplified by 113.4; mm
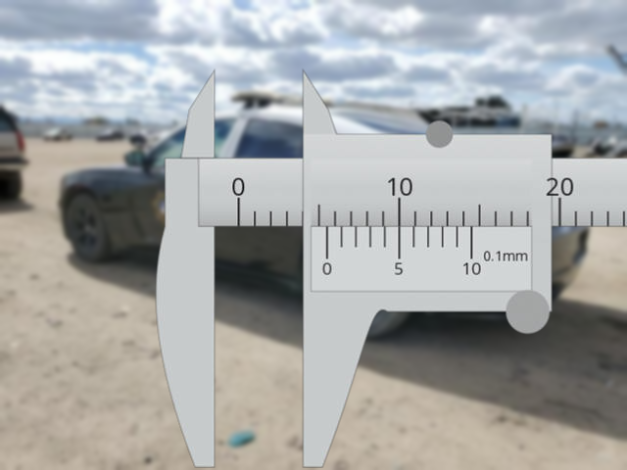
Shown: 5.5; mm
